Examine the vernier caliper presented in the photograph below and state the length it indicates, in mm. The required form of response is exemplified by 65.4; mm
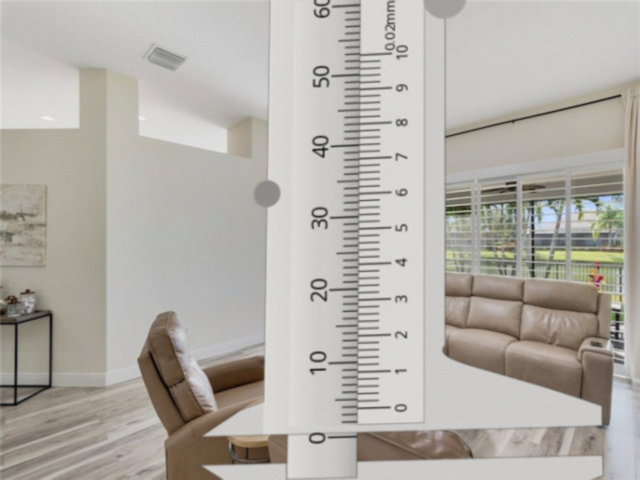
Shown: 3.8; mm
